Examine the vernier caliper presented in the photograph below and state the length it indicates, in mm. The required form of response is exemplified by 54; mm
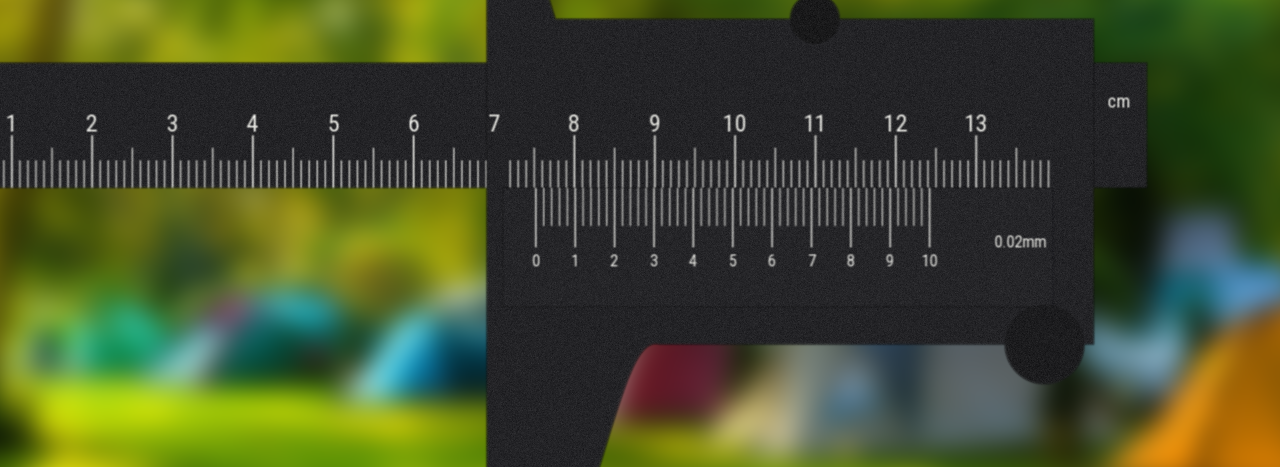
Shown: 75.2; mm
